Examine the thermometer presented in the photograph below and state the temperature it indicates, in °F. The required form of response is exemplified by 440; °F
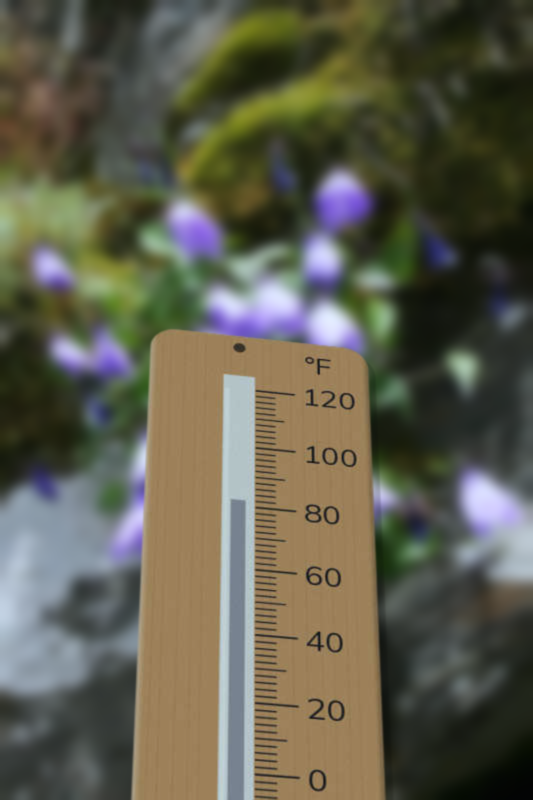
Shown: 82; °F
